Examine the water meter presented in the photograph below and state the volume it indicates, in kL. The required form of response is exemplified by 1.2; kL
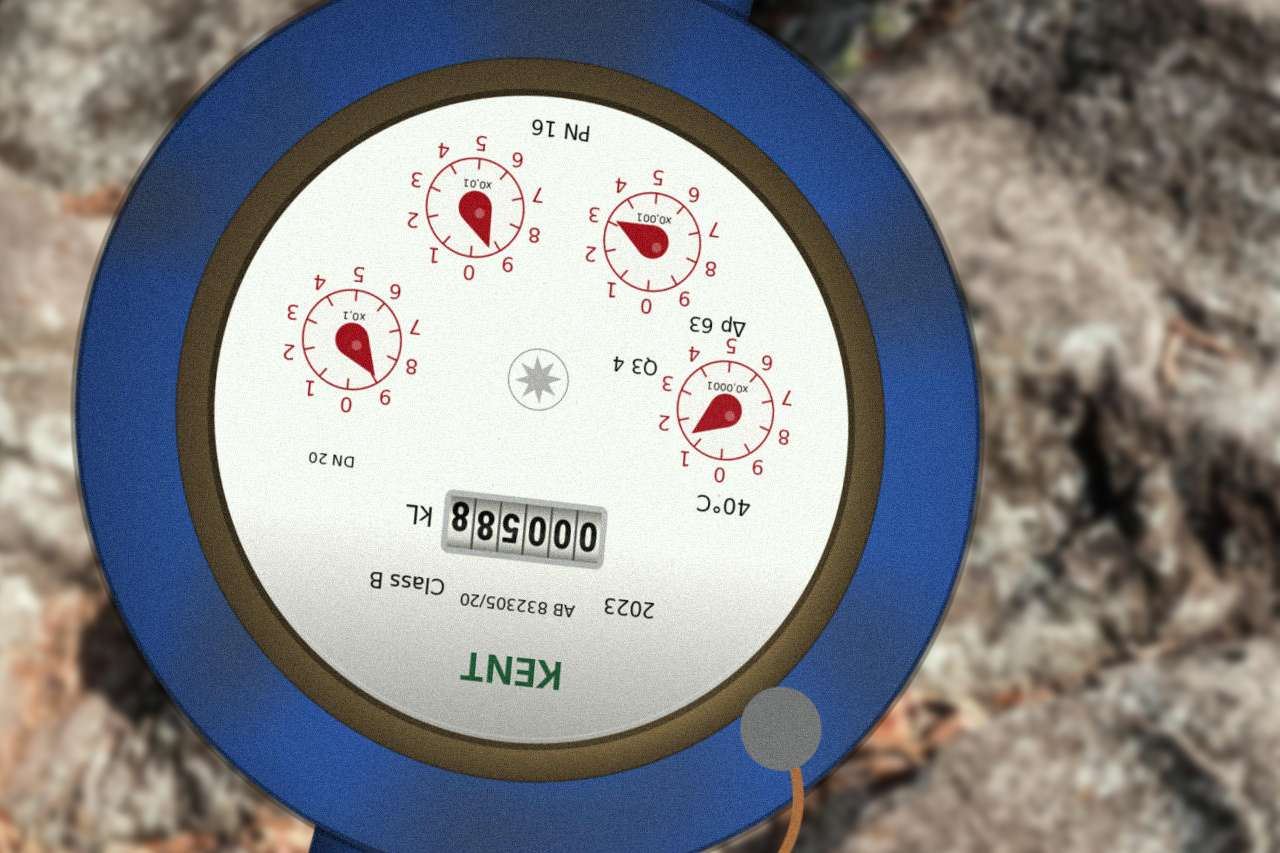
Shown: 587.8931; kL
